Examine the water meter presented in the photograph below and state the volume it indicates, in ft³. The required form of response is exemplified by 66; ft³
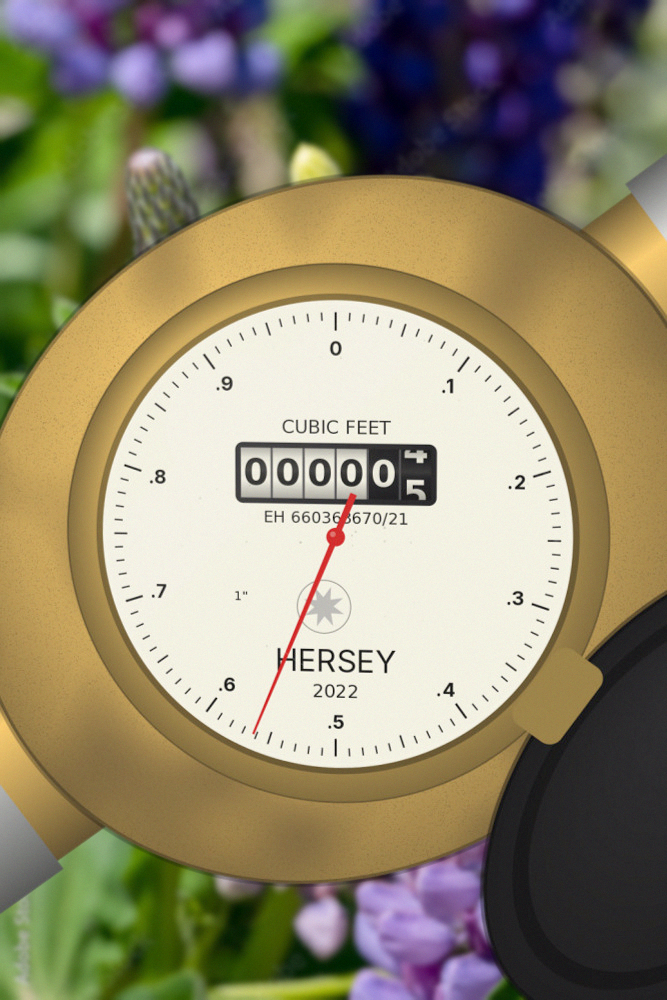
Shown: 4.56; ft³
